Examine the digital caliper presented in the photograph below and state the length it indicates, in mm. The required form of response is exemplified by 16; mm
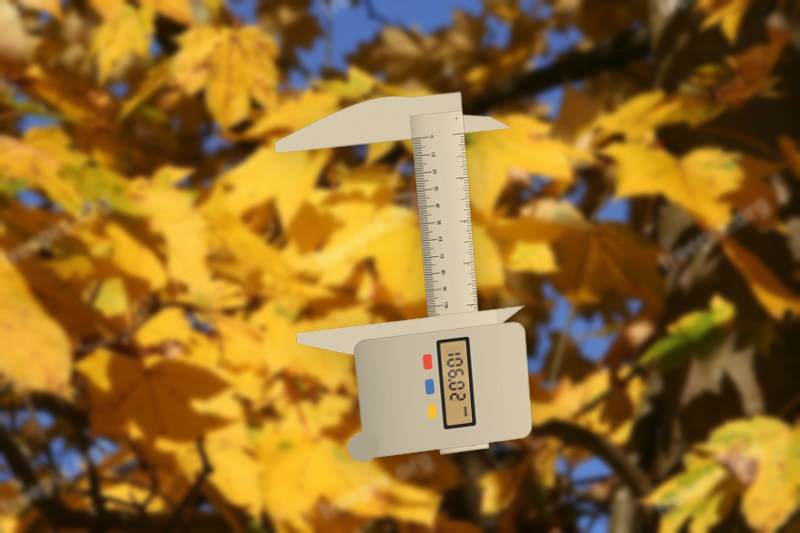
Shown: 106.02; mm
